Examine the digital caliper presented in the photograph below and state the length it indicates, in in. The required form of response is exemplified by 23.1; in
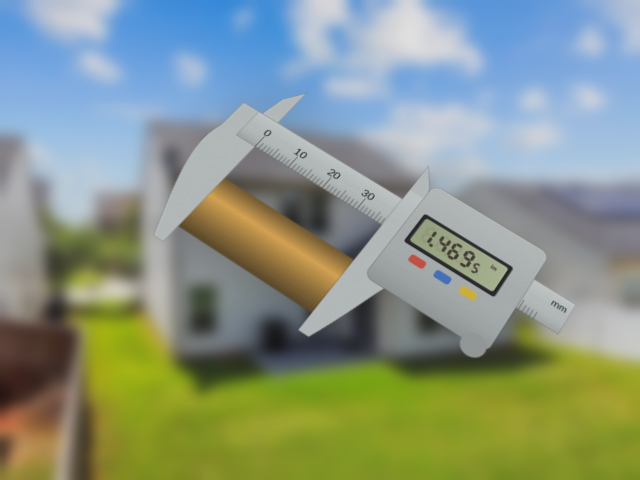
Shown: 1.4695; in
